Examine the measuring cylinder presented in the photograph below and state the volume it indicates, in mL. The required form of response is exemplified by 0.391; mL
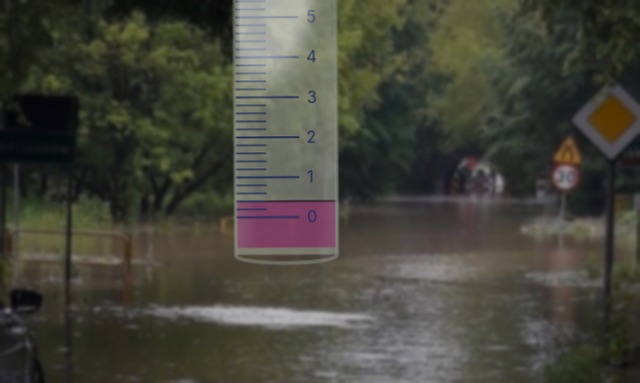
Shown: 0.4; mL
